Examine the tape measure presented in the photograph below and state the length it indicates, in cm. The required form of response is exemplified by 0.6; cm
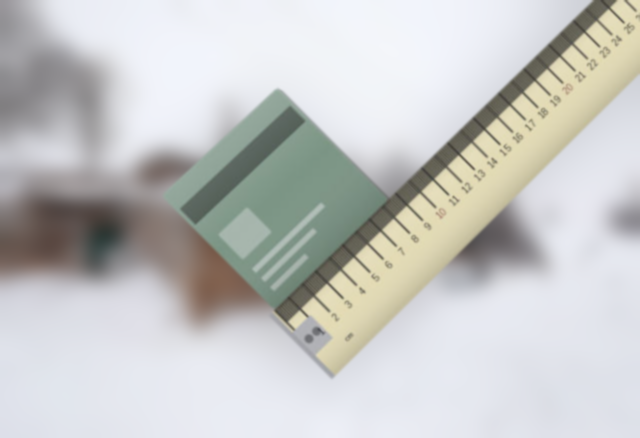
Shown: 8.5; cm
